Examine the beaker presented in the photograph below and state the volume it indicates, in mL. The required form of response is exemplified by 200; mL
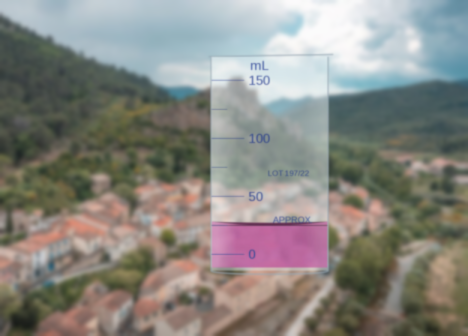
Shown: 25; mL
